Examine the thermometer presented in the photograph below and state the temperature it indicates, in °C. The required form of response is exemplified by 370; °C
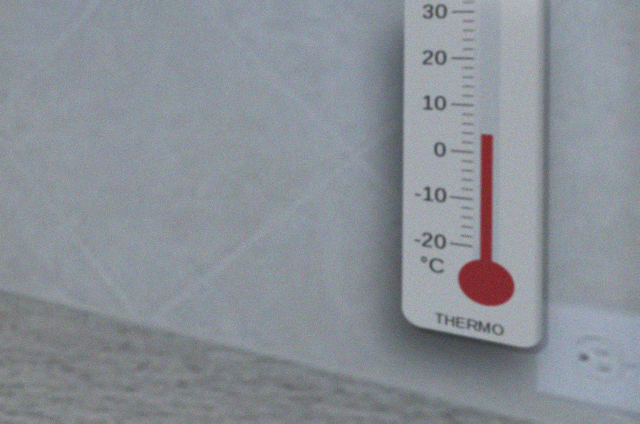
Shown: 4; °C
